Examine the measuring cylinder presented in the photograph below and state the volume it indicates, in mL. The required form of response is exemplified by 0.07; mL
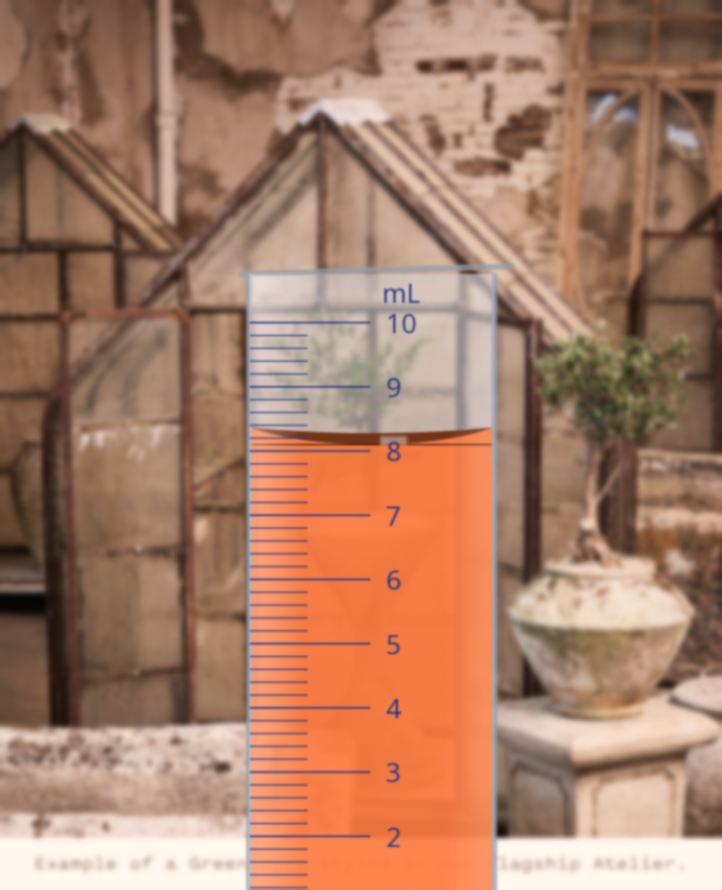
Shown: 8.1; mL
